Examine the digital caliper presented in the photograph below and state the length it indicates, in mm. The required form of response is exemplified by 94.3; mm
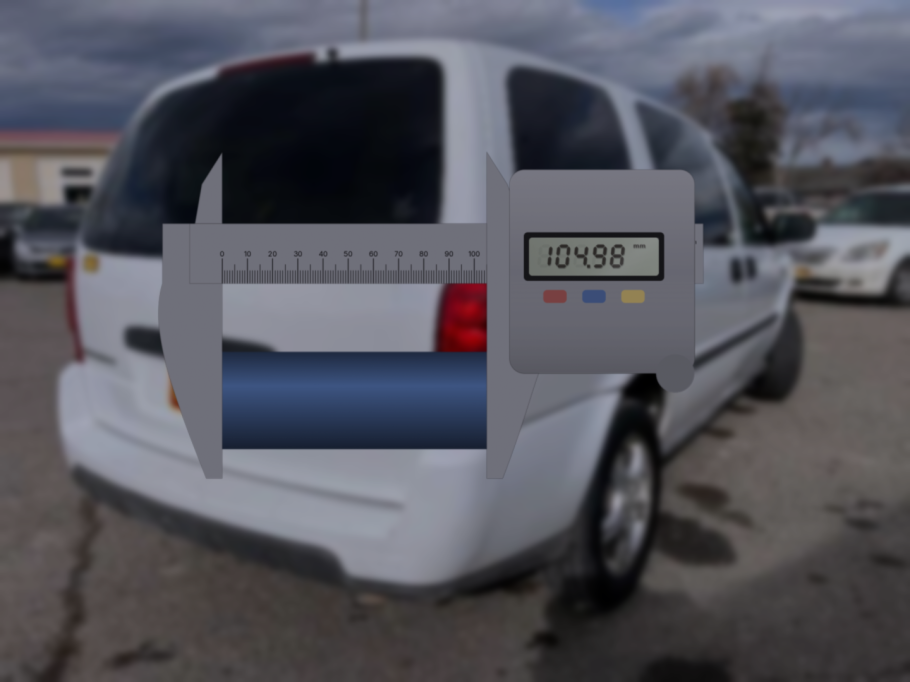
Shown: 104.98; mm
